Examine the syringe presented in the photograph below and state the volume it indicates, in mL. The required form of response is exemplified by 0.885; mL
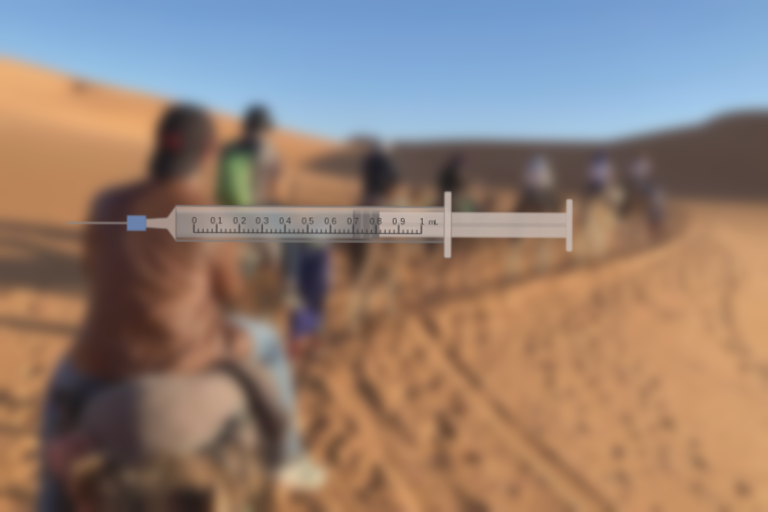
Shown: 0.7; mL
